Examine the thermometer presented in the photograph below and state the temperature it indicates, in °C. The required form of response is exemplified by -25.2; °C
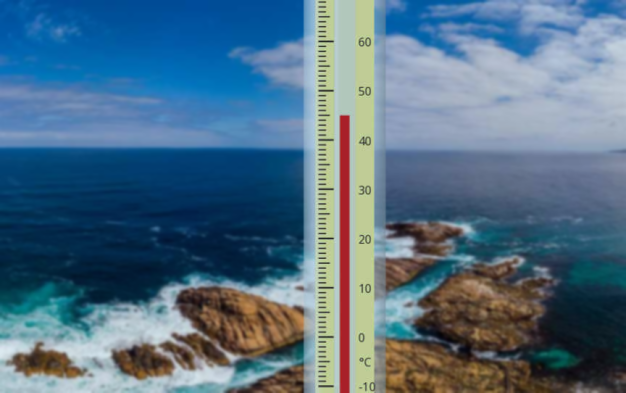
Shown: 45; °C
